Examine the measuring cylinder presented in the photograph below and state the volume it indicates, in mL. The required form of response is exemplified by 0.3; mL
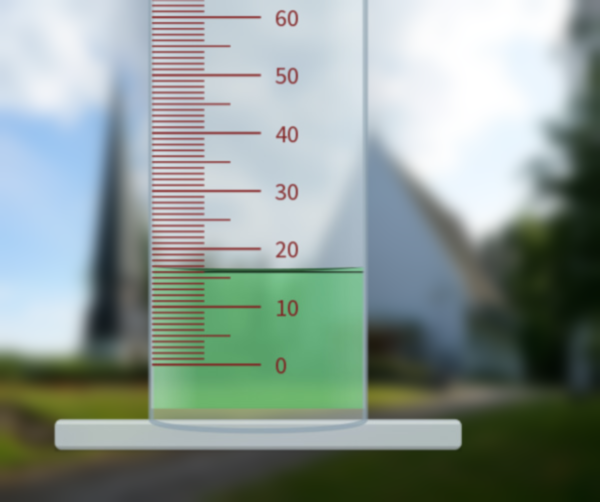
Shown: 16; mL
